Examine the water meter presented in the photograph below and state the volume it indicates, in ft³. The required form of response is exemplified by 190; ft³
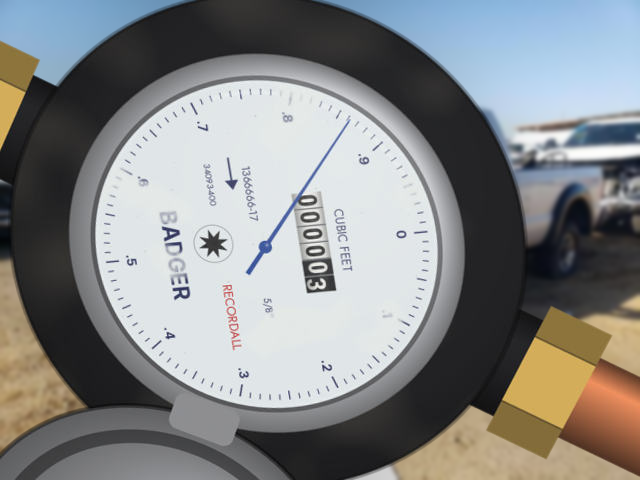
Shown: 2.86; ft³
